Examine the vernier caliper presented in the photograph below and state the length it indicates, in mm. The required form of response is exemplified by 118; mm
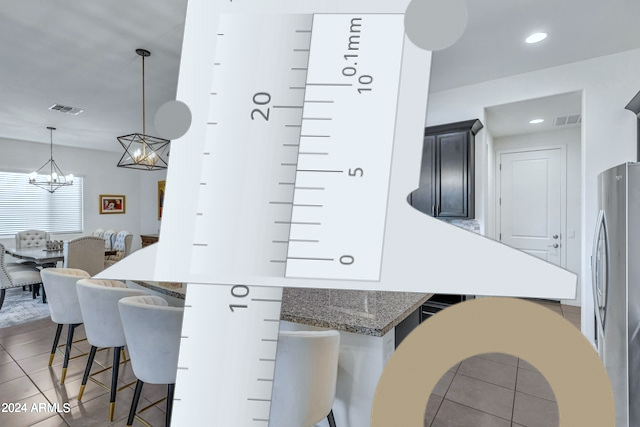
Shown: 12.2; mm
